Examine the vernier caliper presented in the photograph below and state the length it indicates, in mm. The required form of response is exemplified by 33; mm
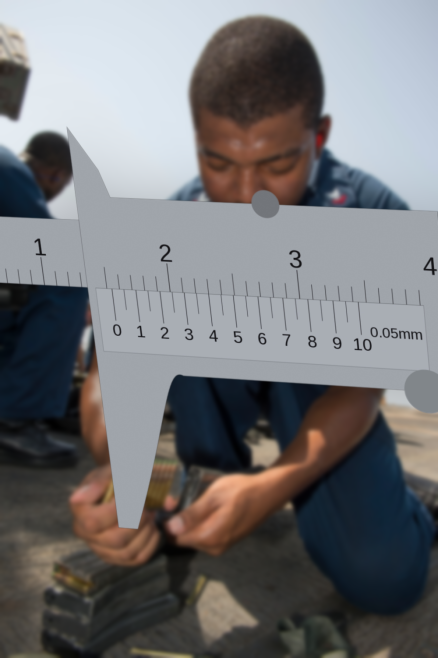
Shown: 15.4; mm
